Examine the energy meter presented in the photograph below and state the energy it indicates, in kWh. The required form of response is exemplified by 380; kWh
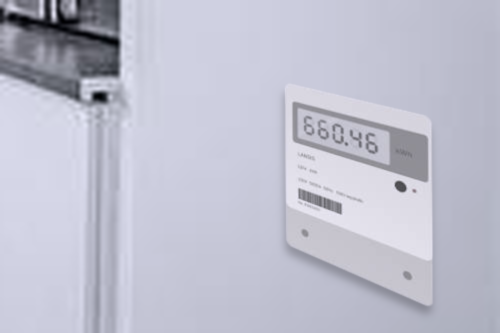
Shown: 660.46; kWh
